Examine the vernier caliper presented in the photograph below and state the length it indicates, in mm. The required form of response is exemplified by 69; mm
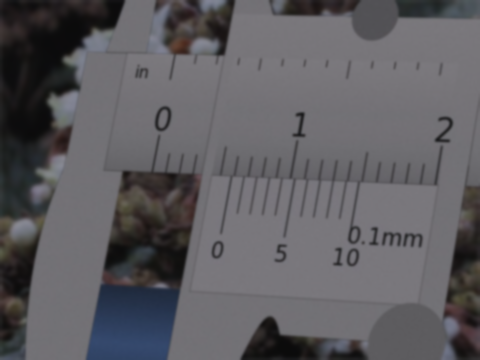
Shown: 5.8; mm
